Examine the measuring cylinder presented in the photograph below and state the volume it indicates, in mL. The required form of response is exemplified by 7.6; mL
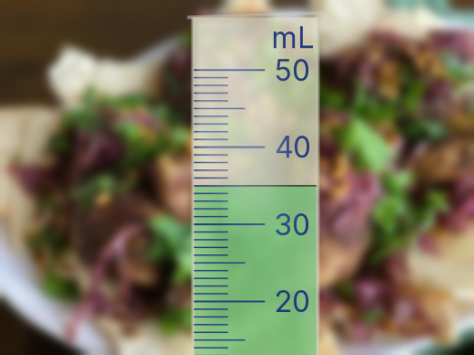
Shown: 35; mL
